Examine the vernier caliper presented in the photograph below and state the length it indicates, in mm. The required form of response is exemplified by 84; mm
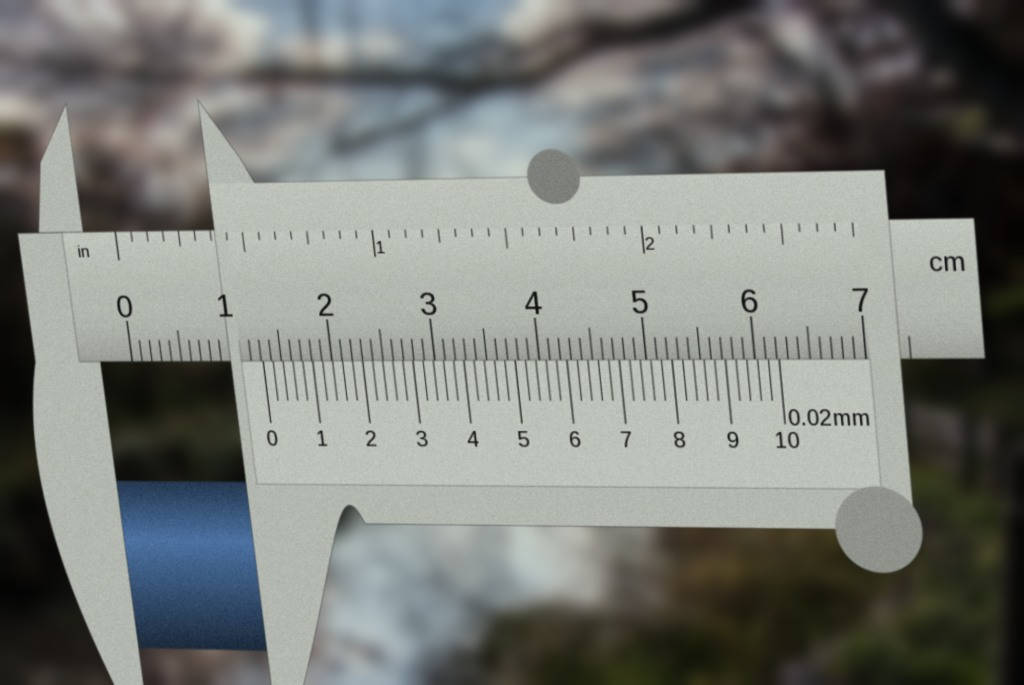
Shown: 13.2; mm
